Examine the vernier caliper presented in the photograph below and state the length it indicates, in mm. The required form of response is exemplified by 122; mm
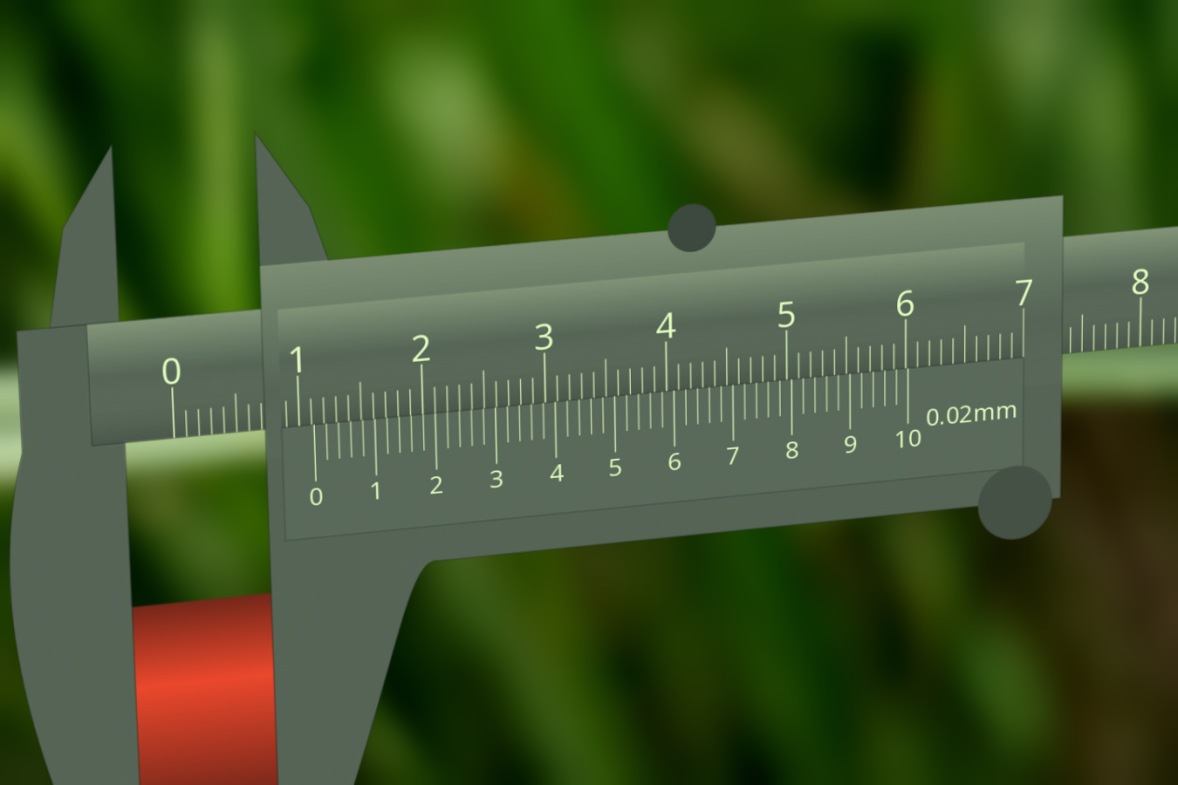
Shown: 11.2; mm
